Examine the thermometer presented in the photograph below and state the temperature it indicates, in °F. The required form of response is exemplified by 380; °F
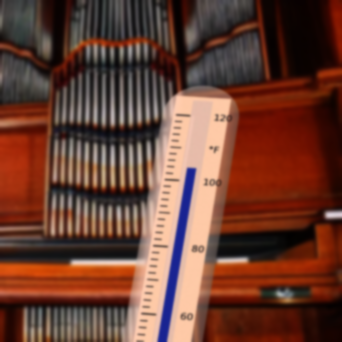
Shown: 104; °F
